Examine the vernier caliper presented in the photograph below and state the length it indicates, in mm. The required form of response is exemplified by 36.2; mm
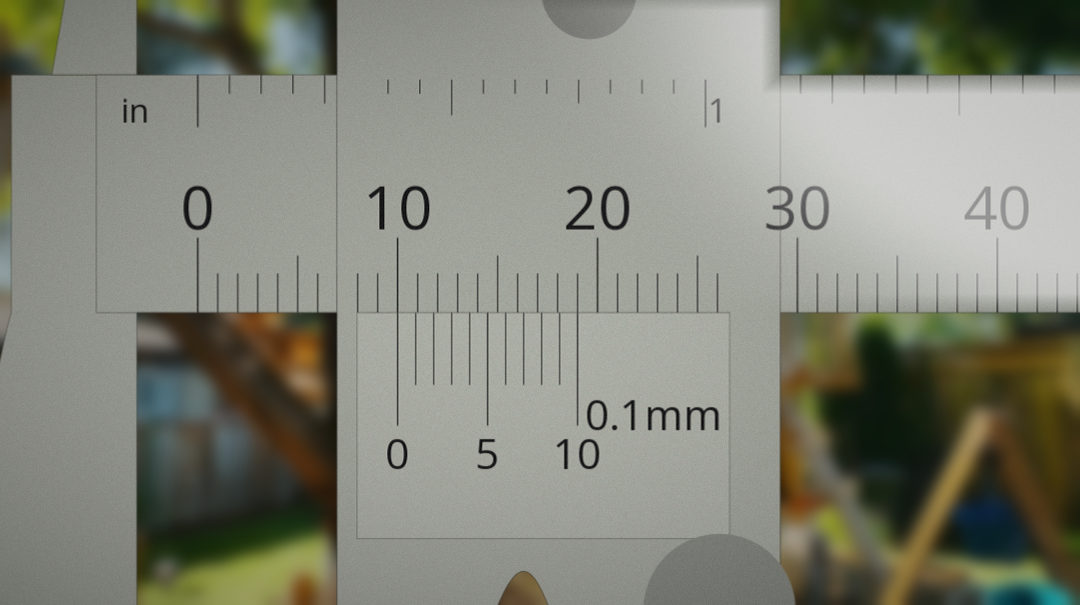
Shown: 10.0; mm
